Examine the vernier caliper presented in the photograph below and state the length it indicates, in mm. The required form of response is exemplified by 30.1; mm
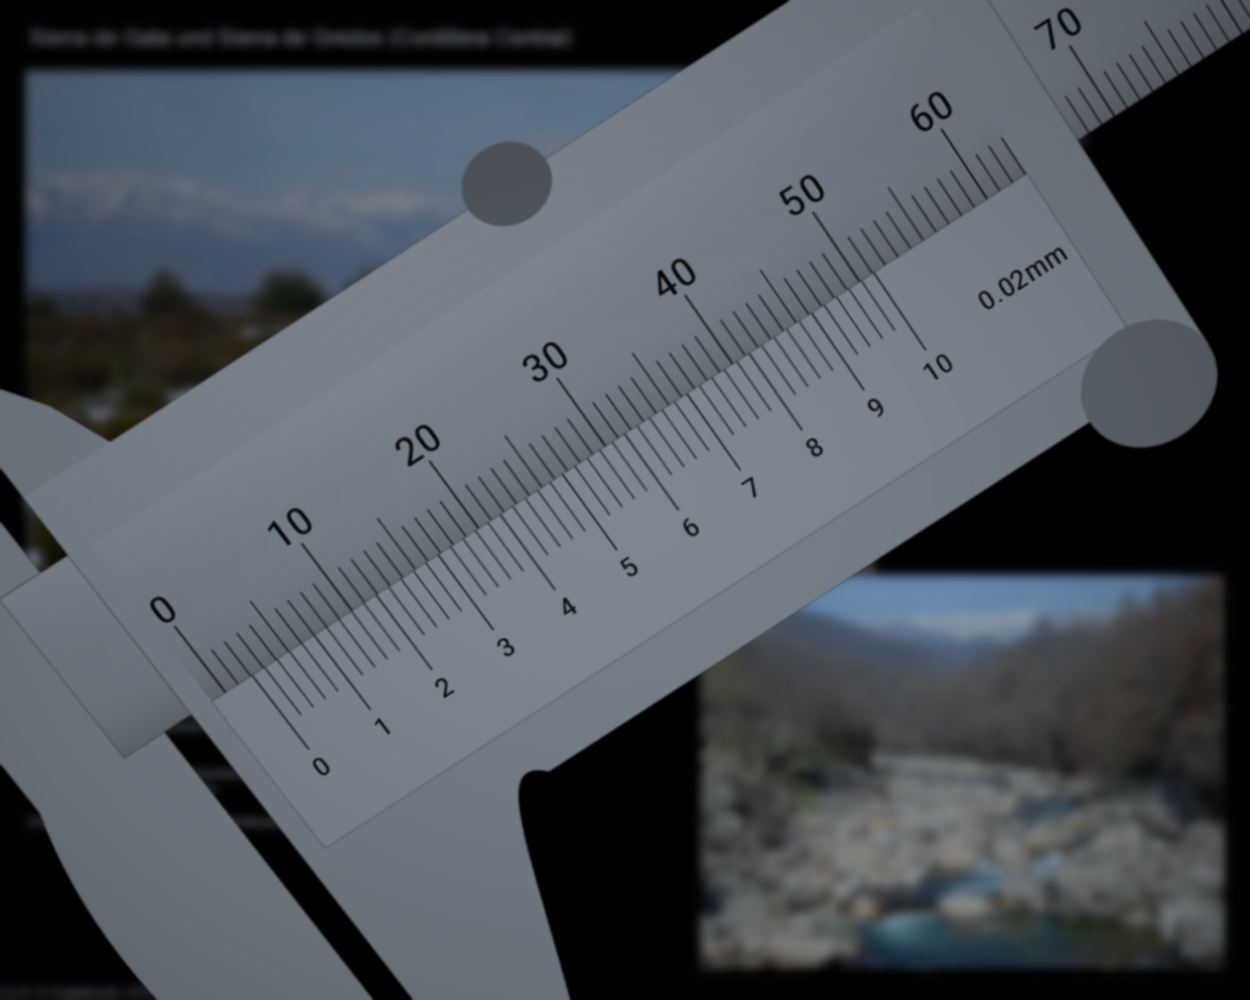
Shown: 2.1; mm
